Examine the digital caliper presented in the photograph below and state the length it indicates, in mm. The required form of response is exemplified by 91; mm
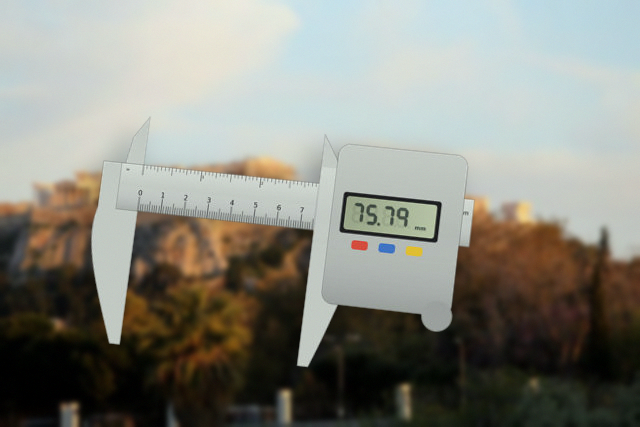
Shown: 75.79; mm
